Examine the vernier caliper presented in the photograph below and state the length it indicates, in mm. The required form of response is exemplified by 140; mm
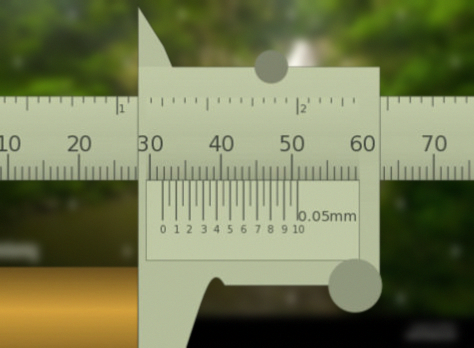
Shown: 31.8; mm
